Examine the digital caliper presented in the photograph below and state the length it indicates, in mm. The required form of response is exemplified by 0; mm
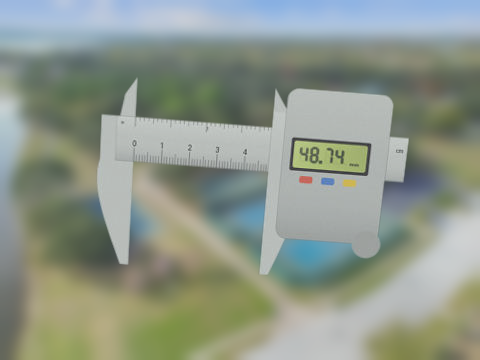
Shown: 48.74; mm
